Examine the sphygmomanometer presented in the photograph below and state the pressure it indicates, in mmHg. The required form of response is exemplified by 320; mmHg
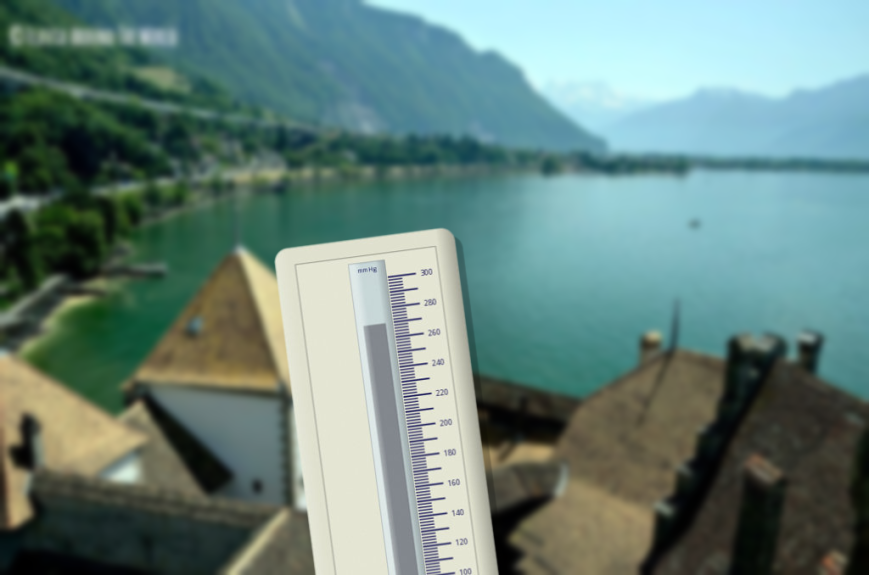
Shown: 270; mmHg
